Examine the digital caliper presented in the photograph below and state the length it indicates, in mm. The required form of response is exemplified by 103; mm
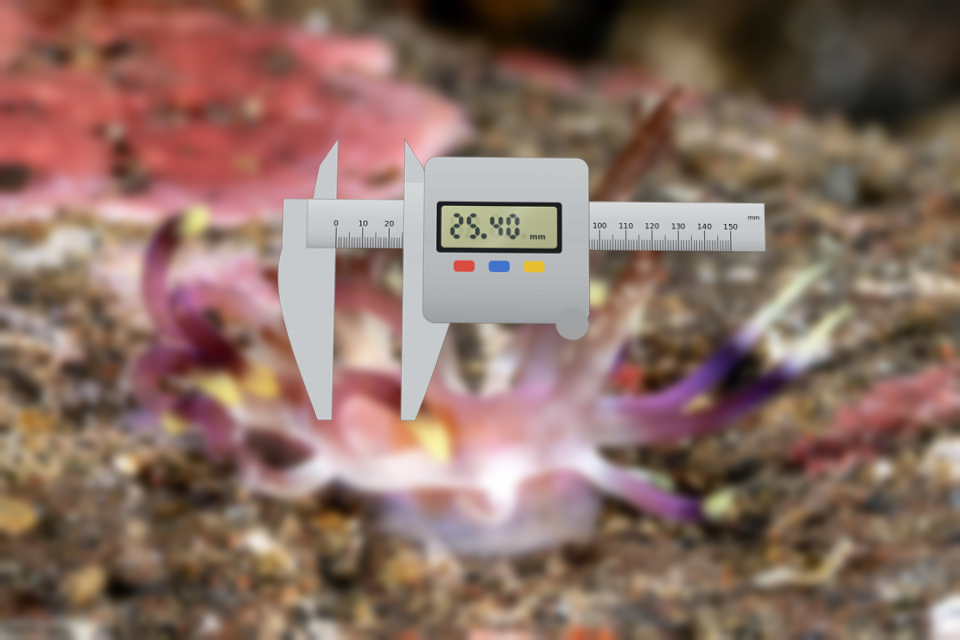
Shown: 25.40; mm
